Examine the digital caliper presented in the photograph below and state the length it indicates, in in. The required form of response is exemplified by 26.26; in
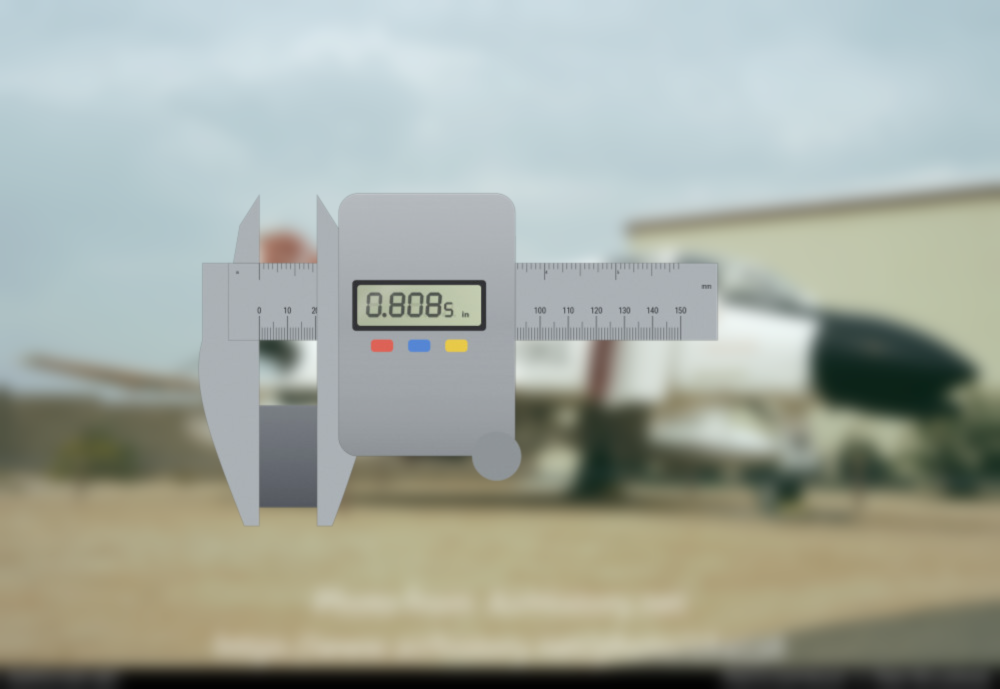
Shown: 0.8085; in
